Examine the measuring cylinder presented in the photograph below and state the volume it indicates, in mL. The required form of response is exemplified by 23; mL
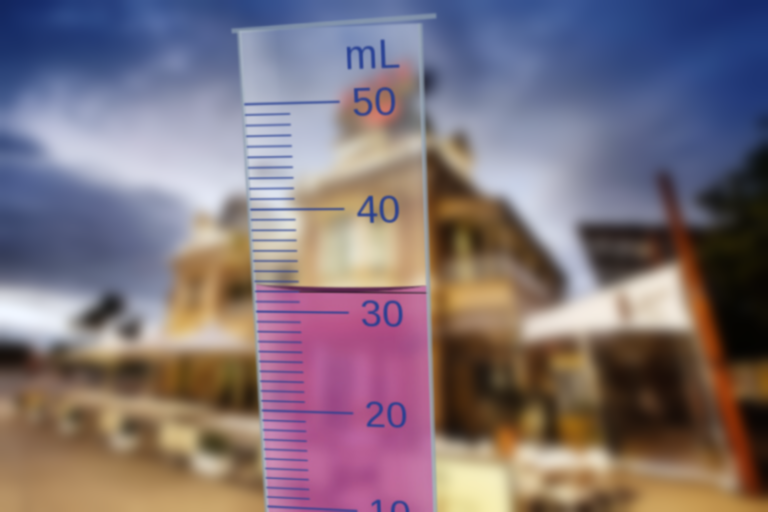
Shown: 32; mL
